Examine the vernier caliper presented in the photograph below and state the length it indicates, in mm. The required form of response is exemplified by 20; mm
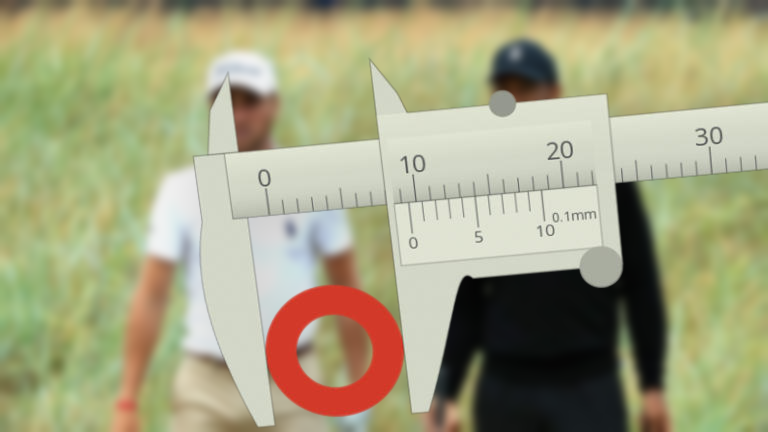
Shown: 9.5; mm
